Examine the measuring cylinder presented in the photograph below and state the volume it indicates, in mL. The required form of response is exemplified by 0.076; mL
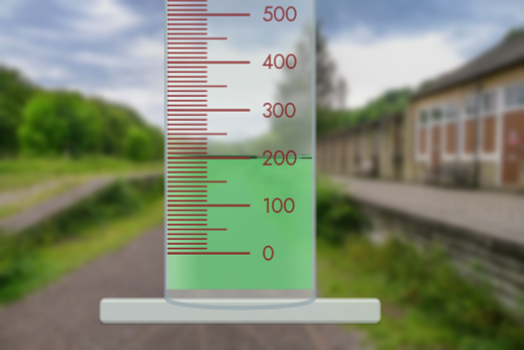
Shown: 200; mL
